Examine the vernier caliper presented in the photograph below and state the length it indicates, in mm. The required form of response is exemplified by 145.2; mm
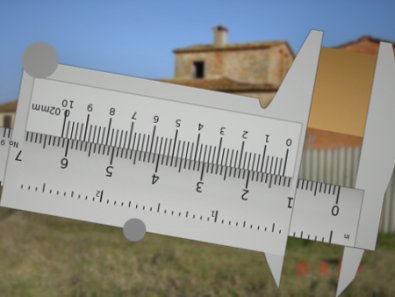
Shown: 12.5; mm
